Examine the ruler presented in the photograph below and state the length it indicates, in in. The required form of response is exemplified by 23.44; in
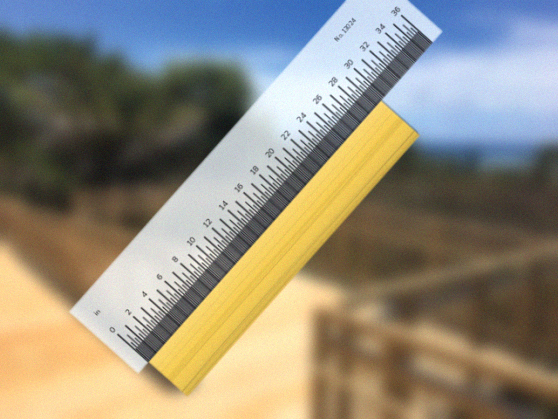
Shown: 29.5; in
